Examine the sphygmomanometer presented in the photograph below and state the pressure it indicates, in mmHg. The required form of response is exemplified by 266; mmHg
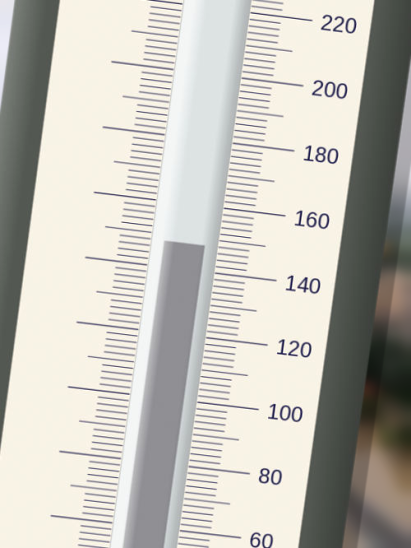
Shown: 148; mmHg
